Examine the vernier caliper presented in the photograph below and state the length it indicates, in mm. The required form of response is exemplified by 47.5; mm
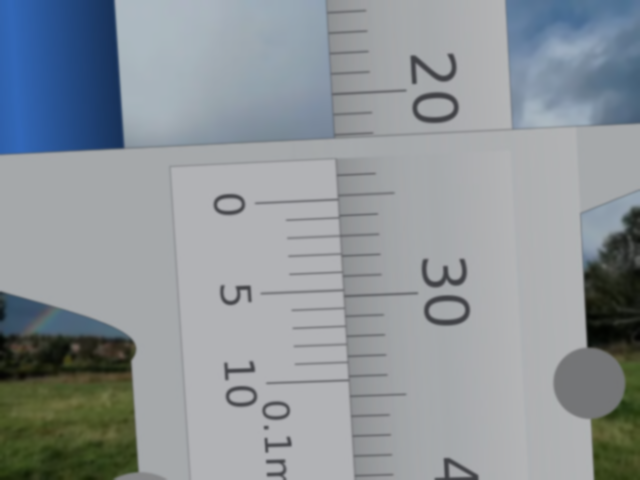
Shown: 25.2; mm
